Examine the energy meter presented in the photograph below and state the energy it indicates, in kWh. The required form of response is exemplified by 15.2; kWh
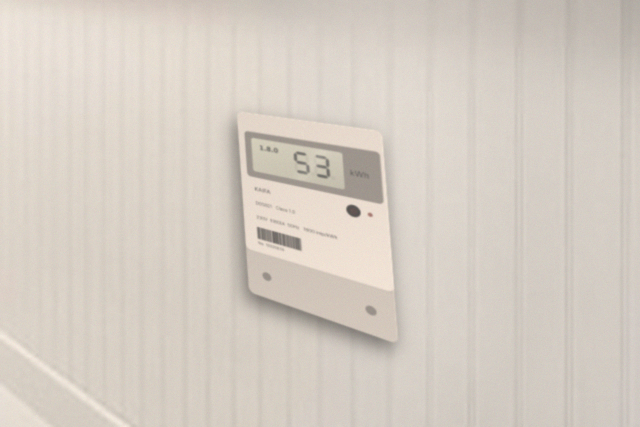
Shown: 53; kWh
